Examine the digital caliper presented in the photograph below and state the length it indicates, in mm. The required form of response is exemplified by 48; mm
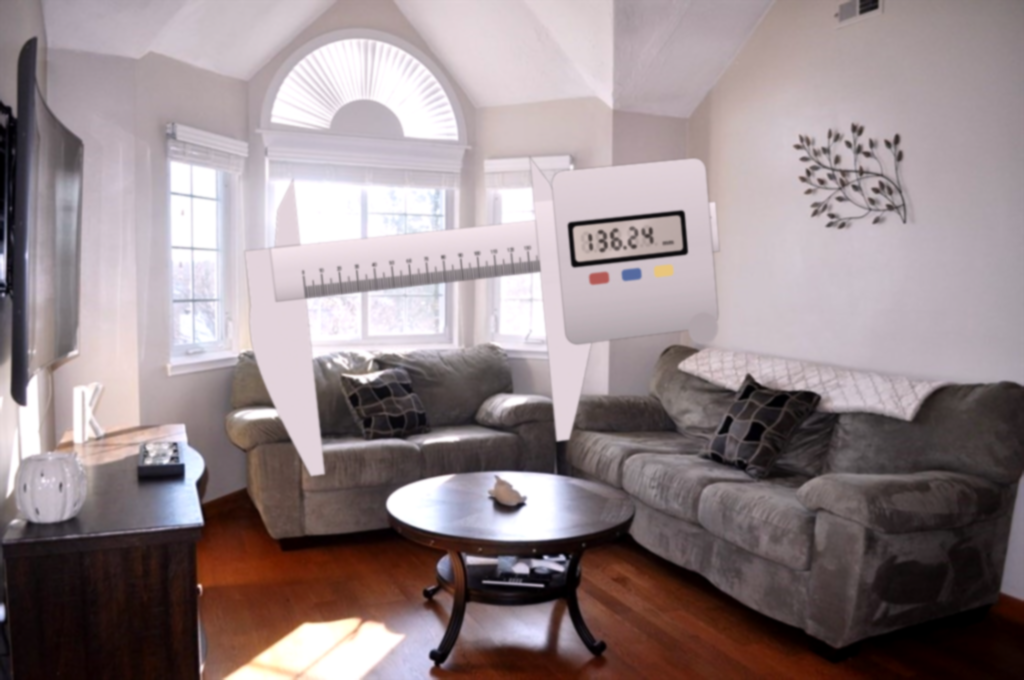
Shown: 136.24; mm
